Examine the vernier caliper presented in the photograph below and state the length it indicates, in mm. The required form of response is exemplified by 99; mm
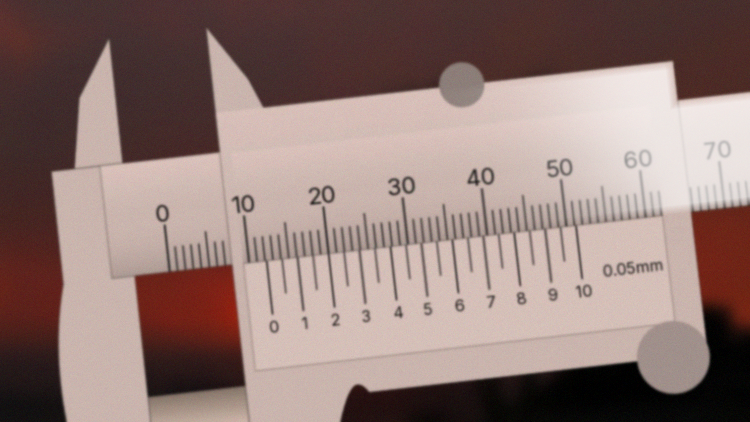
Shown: 12.2; mm
